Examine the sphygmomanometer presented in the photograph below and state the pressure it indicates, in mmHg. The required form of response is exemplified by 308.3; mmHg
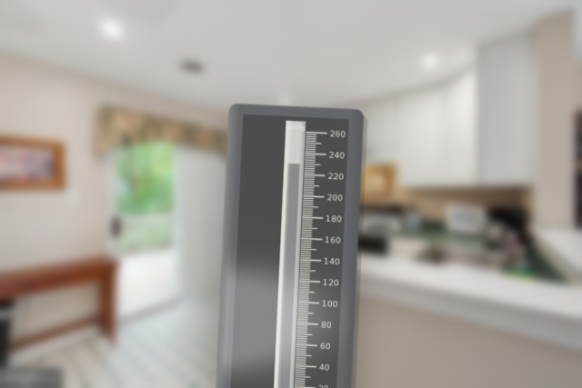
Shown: 230; mmHg
